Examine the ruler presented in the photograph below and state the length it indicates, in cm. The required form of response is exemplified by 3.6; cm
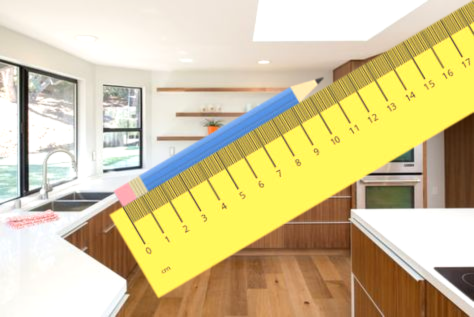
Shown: 11; cm
